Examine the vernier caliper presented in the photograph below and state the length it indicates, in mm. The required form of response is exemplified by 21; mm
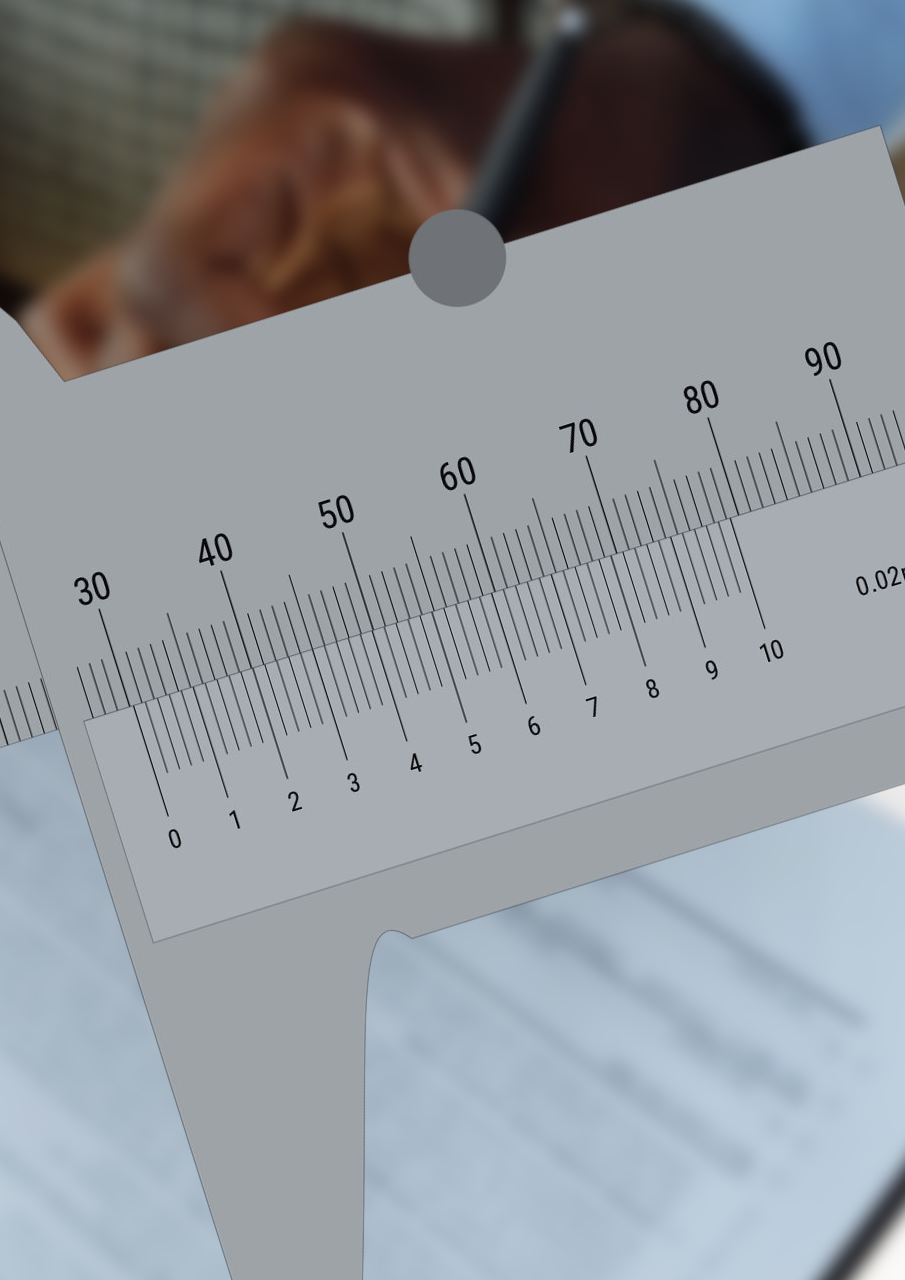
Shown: 30.3; mm
